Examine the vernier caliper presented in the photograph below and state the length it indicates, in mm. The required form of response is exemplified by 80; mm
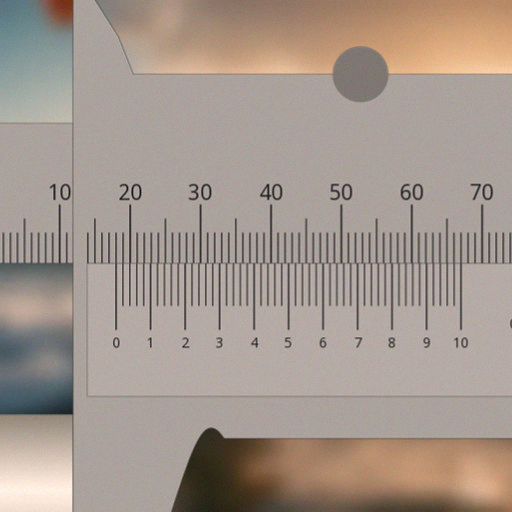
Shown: 18.0; mm
